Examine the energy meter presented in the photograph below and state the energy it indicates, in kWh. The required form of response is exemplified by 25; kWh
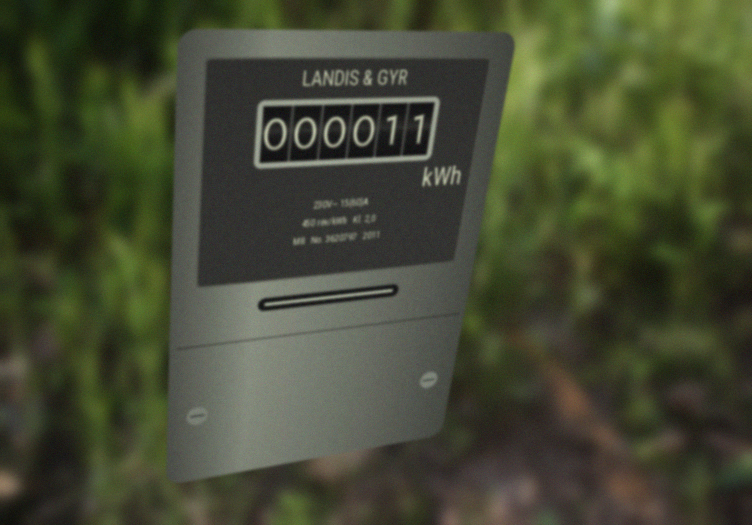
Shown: 11; kWh
